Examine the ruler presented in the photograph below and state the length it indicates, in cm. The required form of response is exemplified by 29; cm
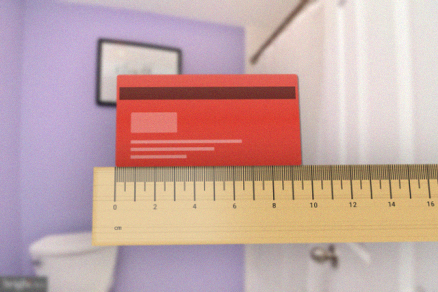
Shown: 9.5; cm
